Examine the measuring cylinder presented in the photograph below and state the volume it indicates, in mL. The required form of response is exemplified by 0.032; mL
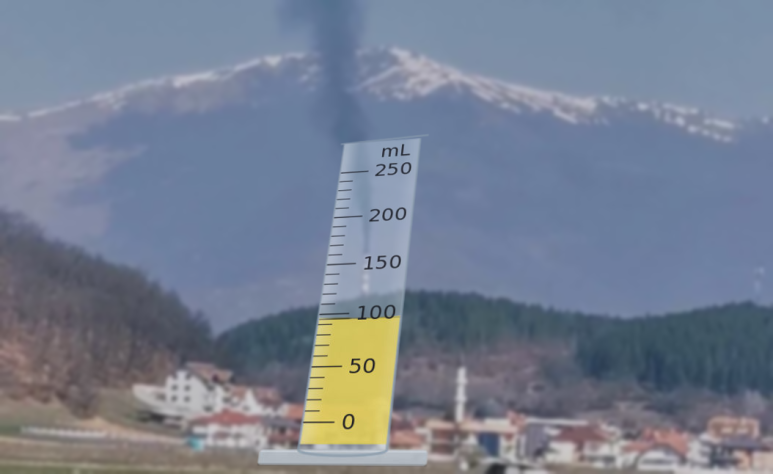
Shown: 95; mL
